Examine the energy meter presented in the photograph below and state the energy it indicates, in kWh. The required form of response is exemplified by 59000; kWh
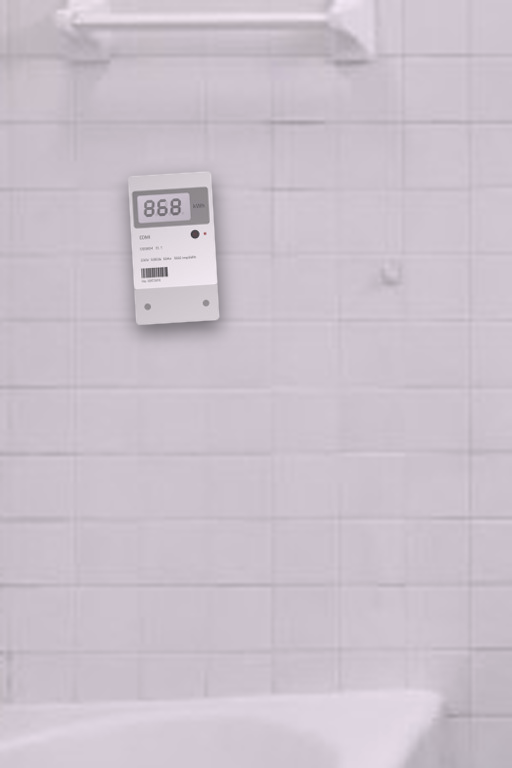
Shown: 868; kWh
